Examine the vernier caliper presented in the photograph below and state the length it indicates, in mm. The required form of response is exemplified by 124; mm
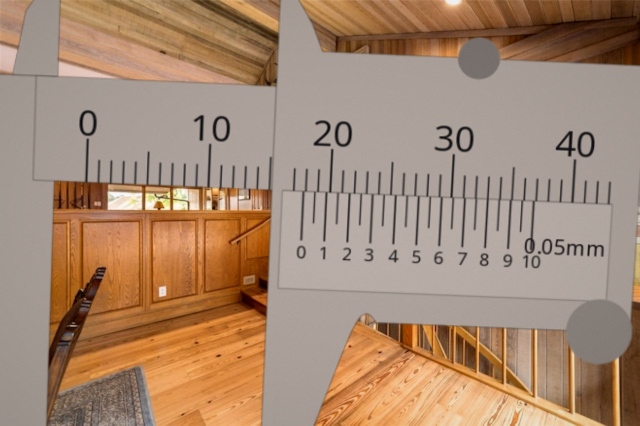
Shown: 17.8; mm
